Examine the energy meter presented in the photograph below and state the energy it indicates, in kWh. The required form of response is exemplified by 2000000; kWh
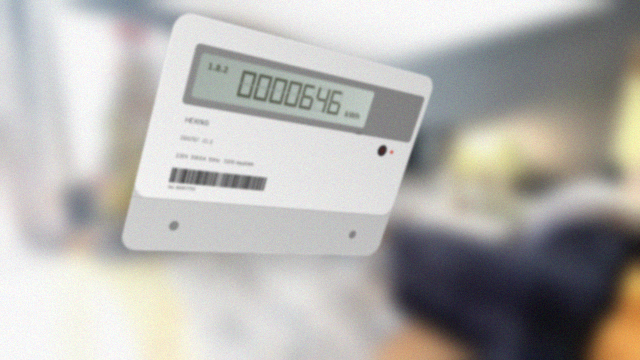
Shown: 646; kWh
